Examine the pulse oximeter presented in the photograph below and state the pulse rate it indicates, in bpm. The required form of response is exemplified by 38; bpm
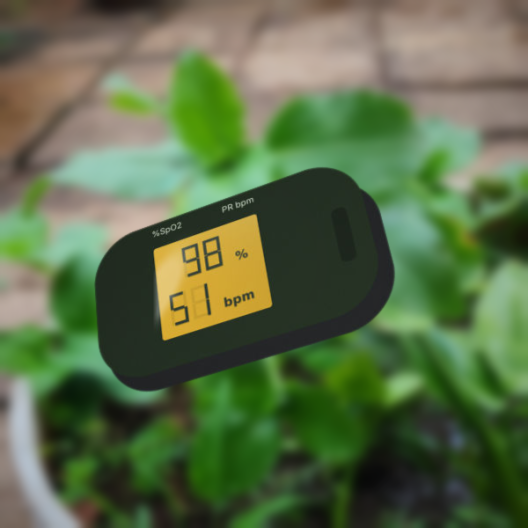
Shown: 51; bpm
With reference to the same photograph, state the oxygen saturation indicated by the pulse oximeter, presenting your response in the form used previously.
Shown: 98; %
